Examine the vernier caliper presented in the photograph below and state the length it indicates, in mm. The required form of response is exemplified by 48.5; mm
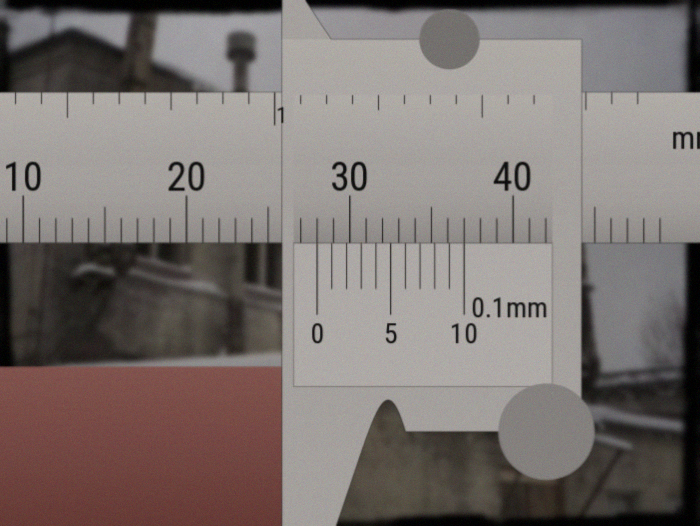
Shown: 28.0; mm
